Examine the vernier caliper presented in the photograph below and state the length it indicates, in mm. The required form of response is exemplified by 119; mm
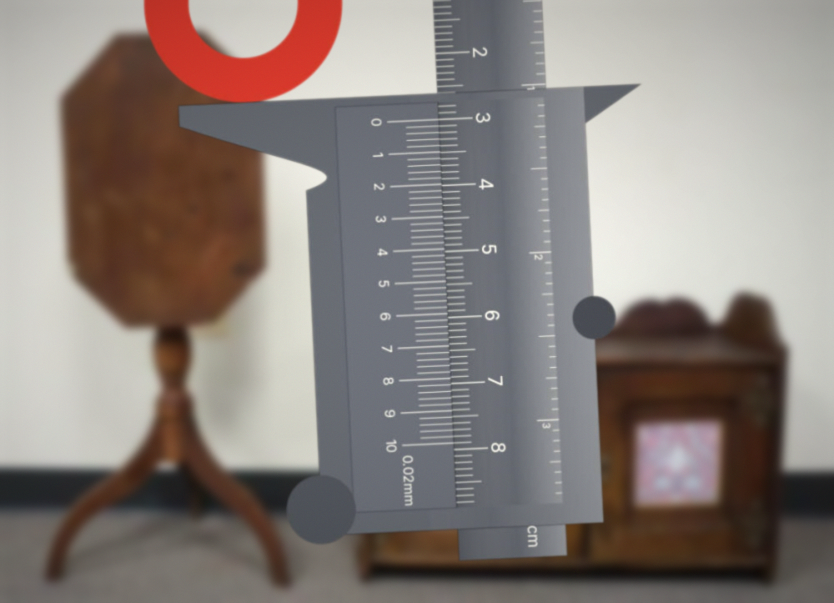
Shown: 30.0; mm
